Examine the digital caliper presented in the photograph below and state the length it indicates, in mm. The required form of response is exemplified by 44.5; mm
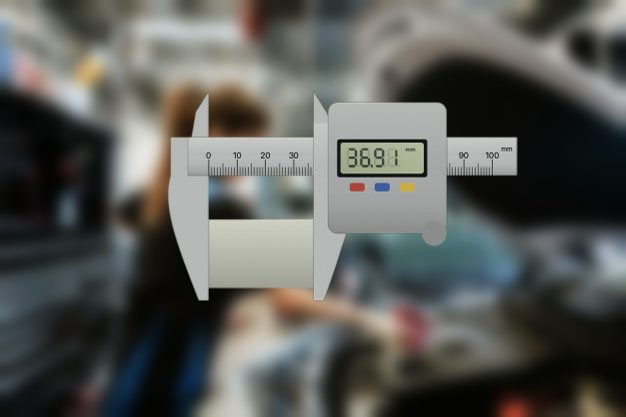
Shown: 36.91; mm
